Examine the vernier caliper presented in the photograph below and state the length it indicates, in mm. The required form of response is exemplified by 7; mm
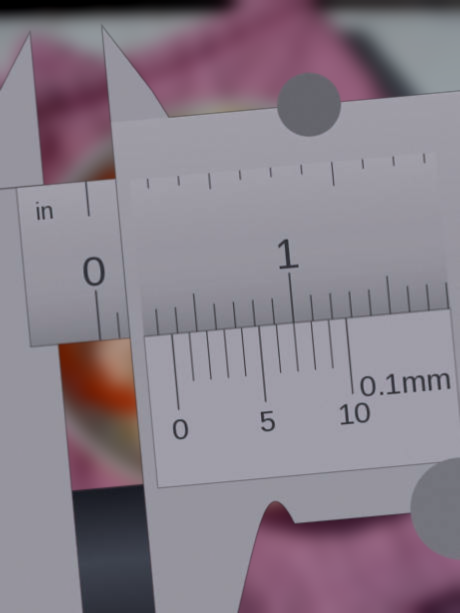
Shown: 3.7; mm
